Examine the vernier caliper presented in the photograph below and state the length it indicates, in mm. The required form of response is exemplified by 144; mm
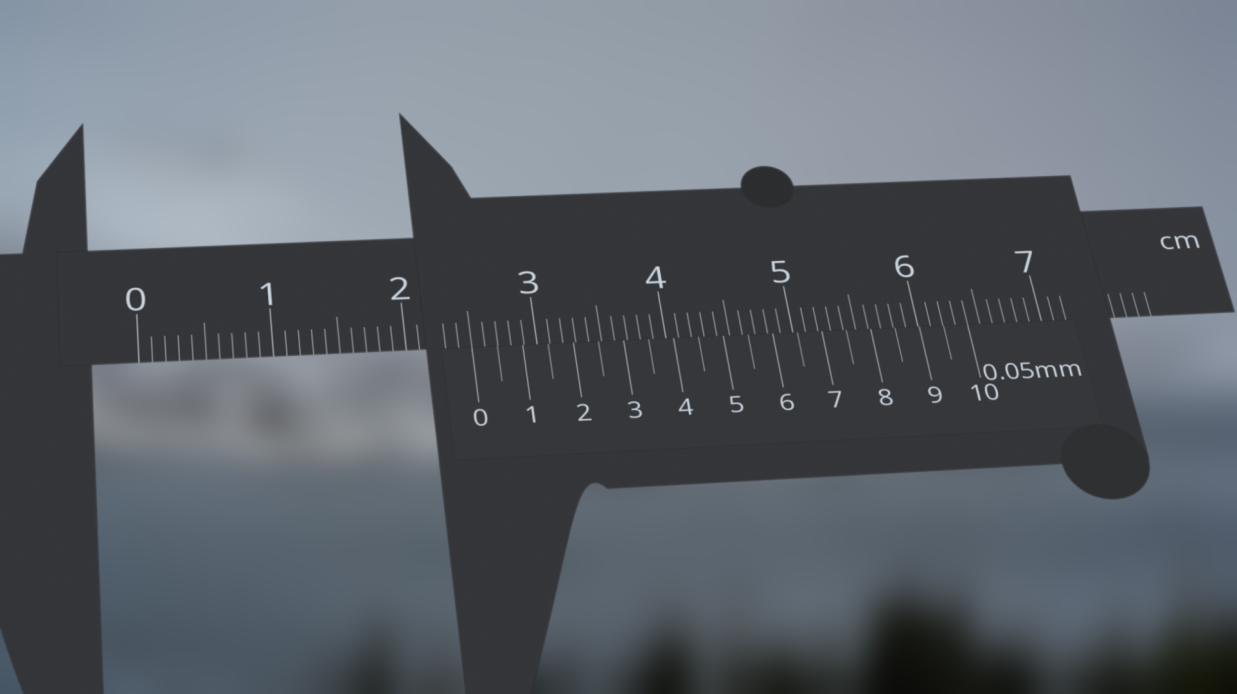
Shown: 25.0; mm
